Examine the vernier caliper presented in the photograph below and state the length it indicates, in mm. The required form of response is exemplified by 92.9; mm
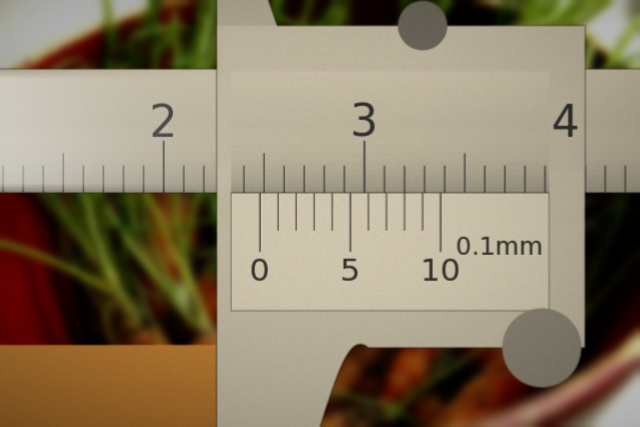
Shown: 24.8; mm
